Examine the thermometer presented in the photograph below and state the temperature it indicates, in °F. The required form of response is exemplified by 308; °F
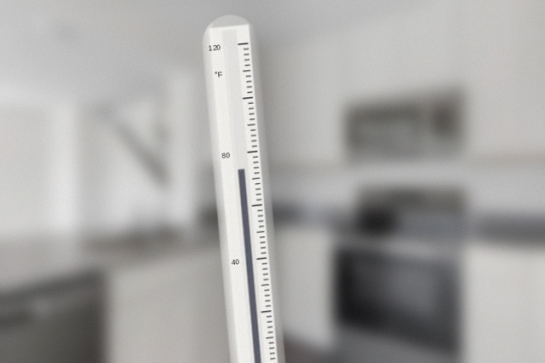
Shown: 74; °F
